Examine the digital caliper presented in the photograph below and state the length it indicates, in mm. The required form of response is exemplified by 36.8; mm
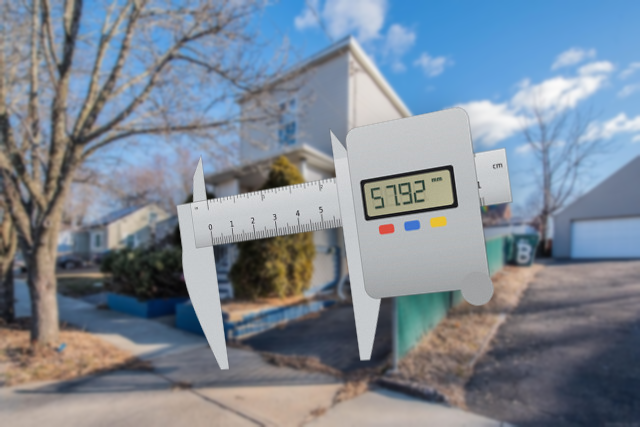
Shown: 57.92; mm
